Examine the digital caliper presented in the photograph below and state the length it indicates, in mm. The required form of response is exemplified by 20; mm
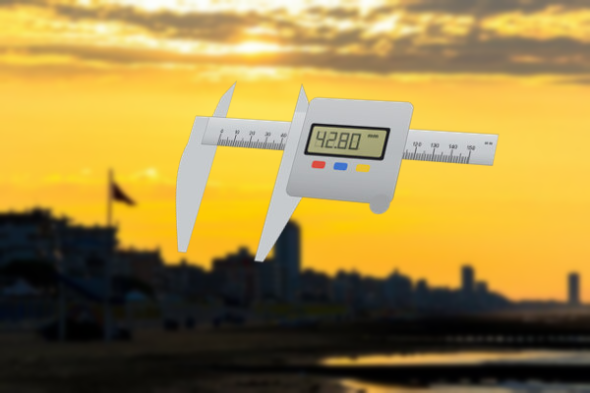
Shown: 42.80; mm
